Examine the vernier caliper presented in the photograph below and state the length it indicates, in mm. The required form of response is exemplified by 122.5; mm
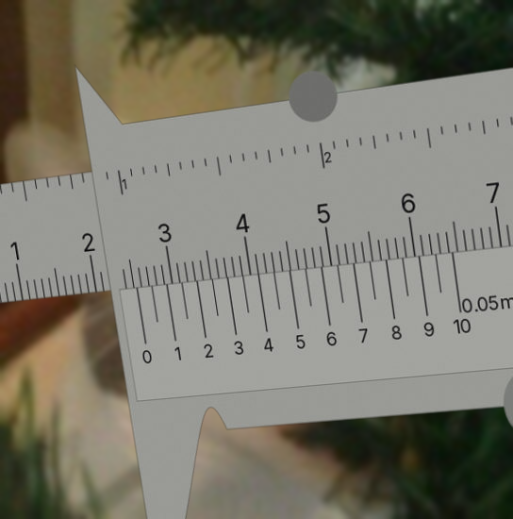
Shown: 25.4; mm
